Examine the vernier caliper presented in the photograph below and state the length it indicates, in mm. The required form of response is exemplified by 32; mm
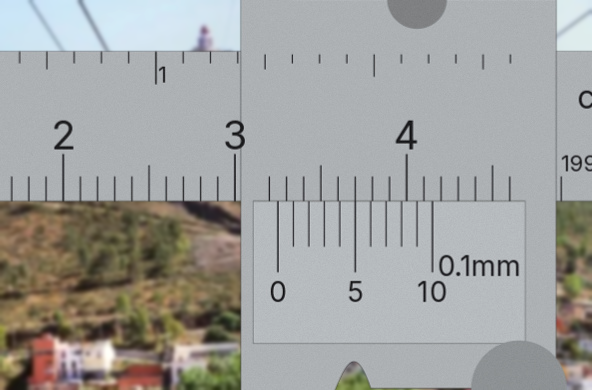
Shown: 32.5; mm
